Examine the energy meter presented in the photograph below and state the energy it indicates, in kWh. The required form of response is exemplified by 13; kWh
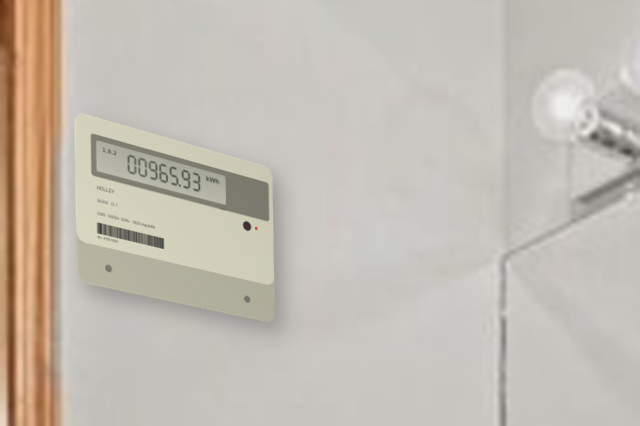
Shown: 965.93; kWh
